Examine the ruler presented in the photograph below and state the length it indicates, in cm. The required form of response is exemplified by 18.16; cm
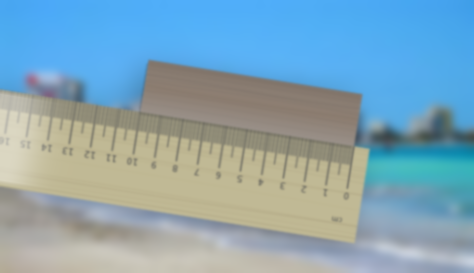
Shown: 10; cm
